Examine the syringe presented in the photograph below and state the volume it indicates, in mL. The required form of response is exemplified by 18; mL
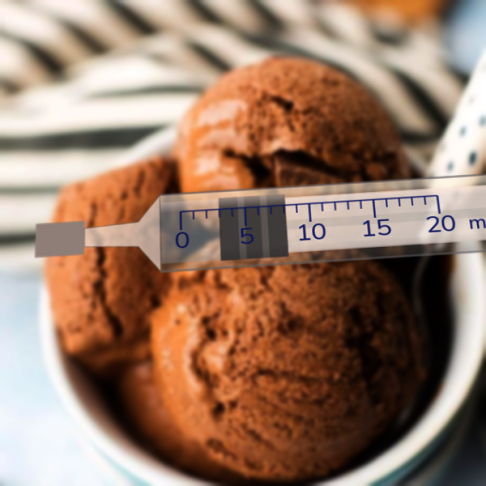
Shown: 3; mL
